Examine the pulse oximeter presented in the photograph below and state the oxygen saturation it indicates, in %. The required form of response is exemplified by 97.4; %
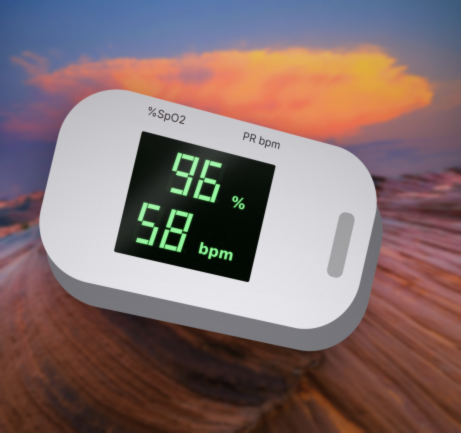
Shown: 96; %
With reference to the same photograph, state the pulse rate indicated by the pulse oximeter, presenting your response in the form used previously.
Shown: 58; bpm
